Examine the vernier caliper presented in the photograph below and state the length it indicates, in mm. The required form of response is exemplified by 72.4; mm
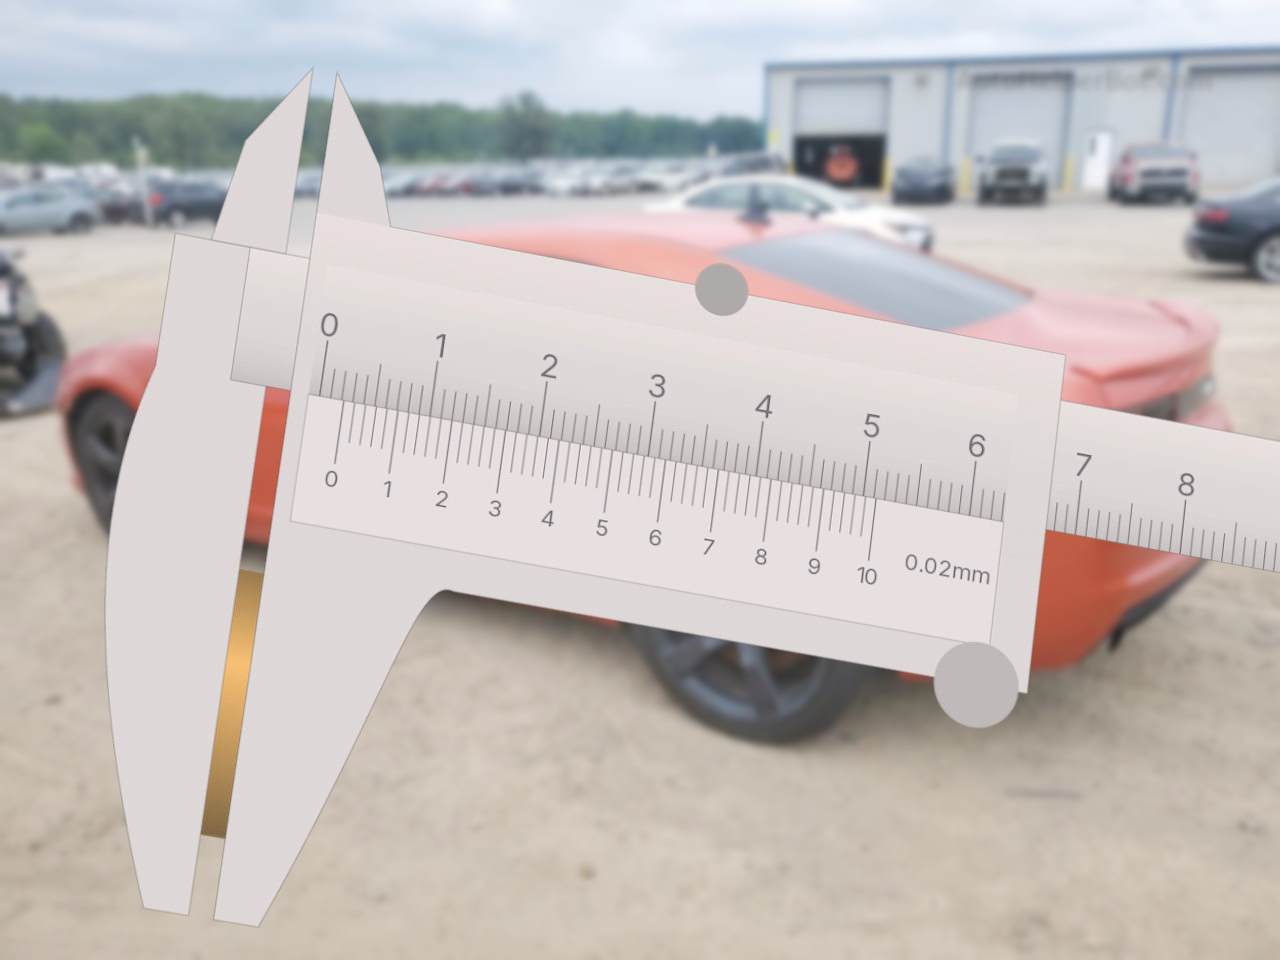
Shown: 2.2; mm
